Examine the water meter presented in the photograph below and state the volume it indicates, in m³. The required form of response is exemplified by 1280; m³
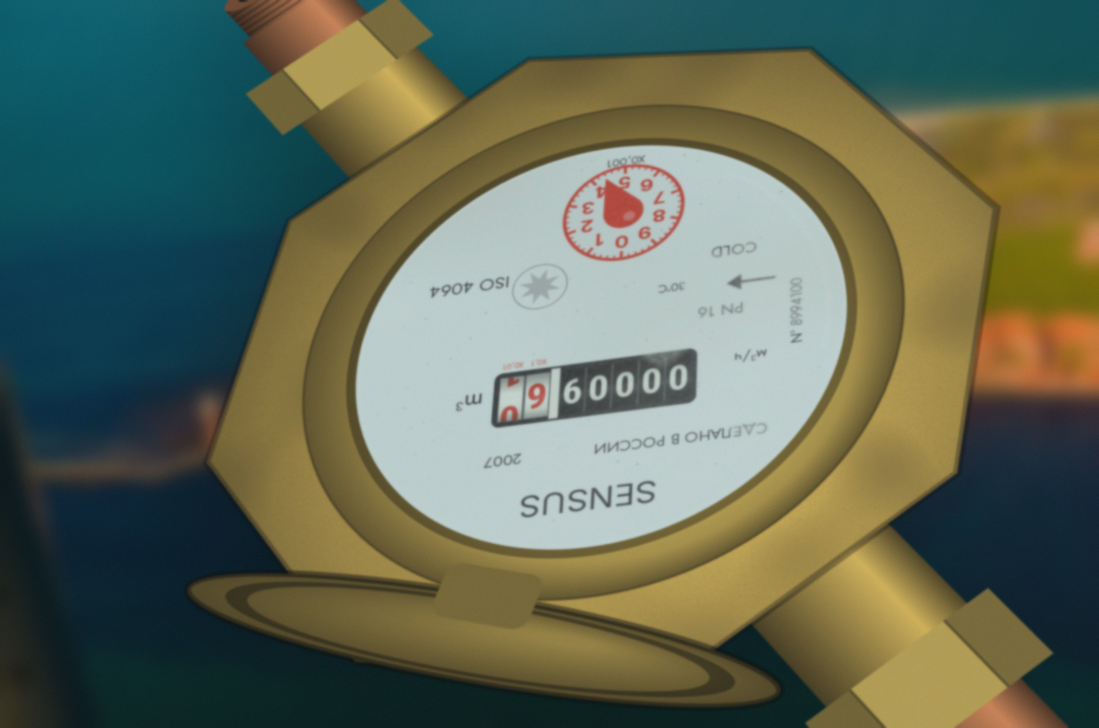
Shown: 9.604; m³
